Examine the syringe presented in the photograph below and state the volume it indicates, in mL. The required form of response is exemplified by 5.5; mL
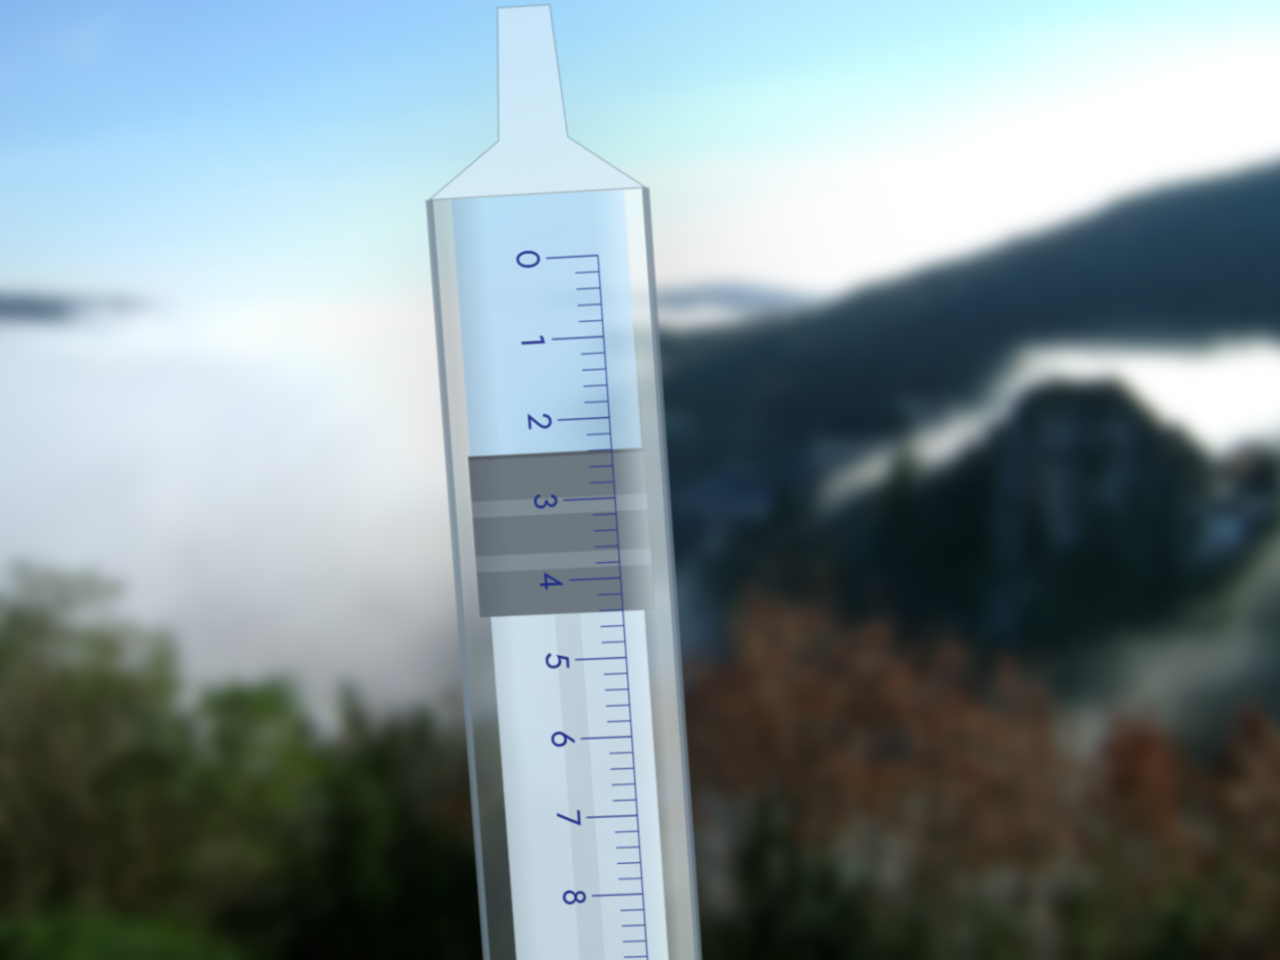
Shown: 2.4; mL
